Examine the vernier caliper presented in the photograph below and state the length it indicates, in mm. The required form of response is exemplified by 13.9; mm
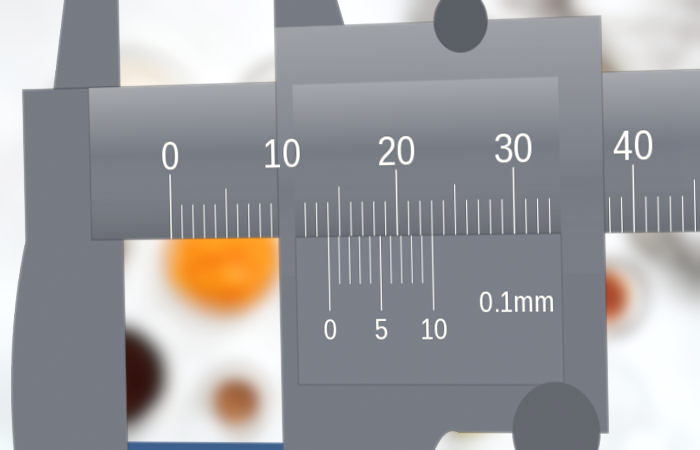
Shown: 14.0; mm
